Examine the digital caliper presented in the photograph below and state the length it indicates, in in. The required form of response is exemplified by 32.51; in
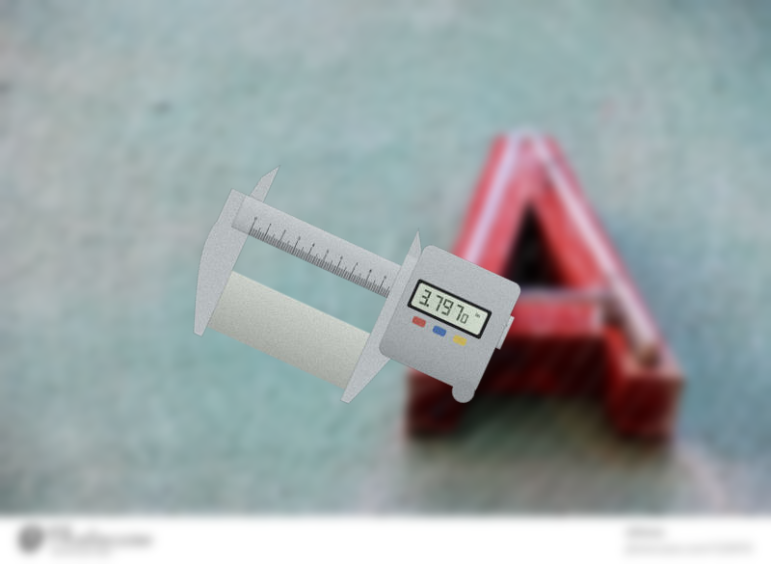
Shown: 3.7970; in
